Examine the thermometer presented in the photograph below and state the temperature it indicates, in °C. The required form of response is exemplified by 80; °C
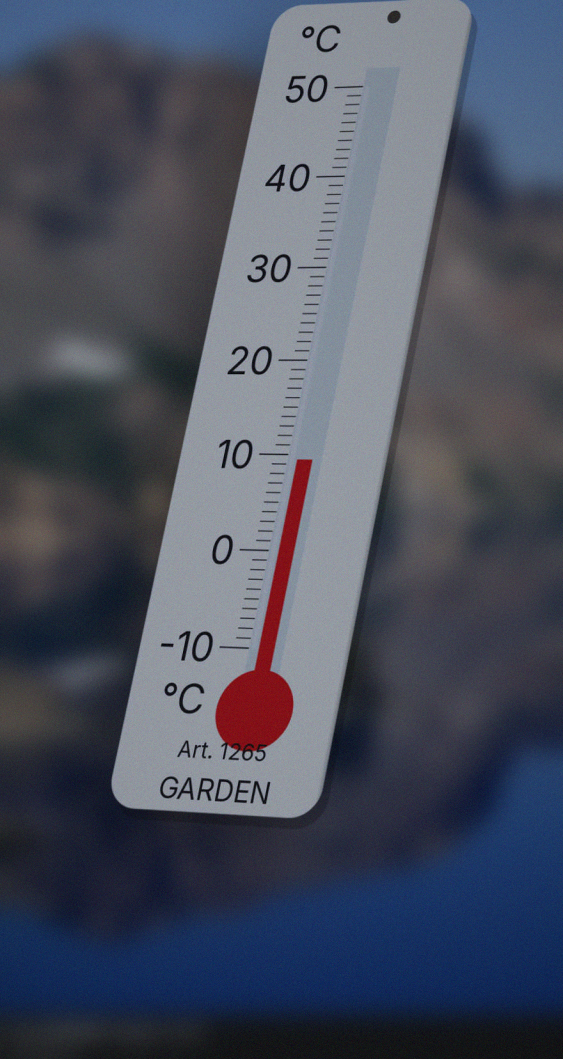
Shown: 9.5; °C
